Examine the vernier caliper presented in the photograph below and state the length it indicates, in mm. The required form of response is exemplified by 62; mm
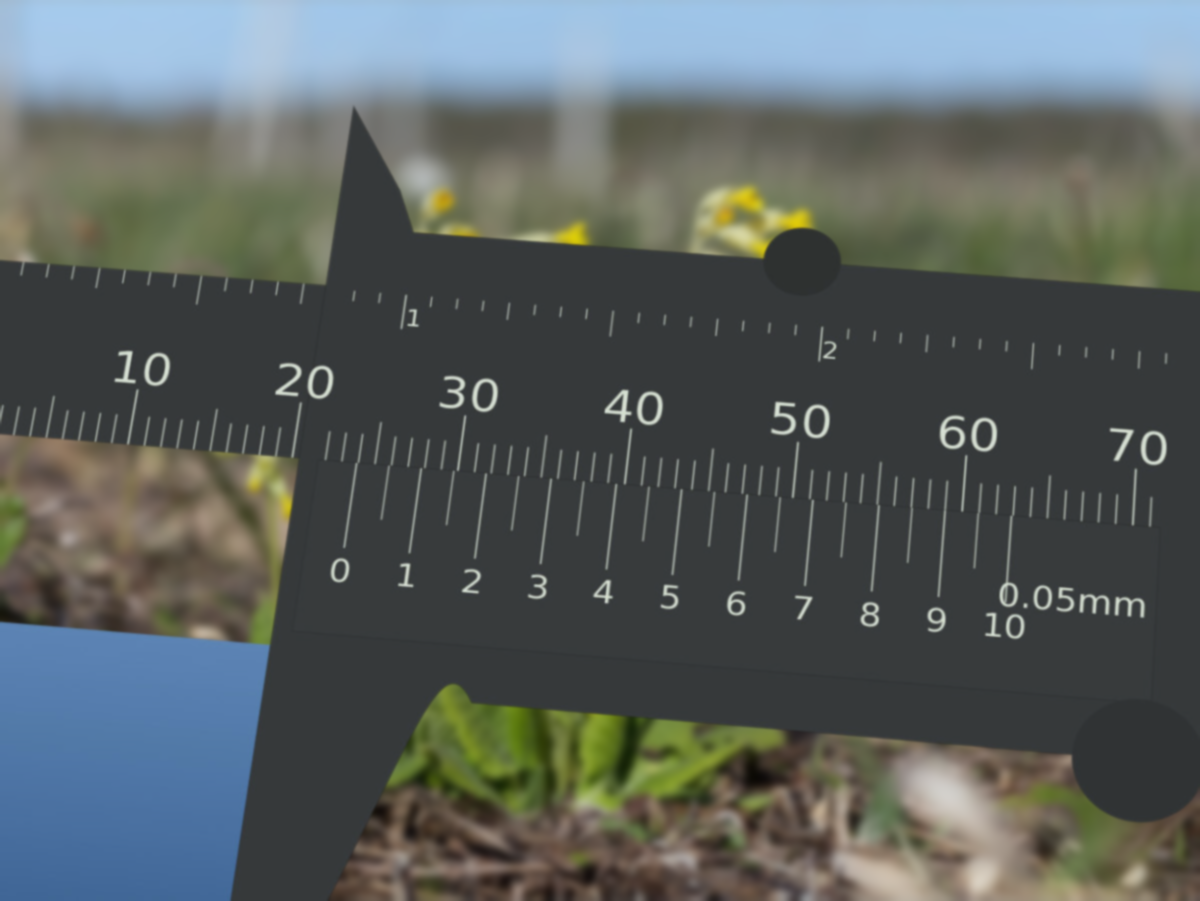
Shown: 23.9; mm
